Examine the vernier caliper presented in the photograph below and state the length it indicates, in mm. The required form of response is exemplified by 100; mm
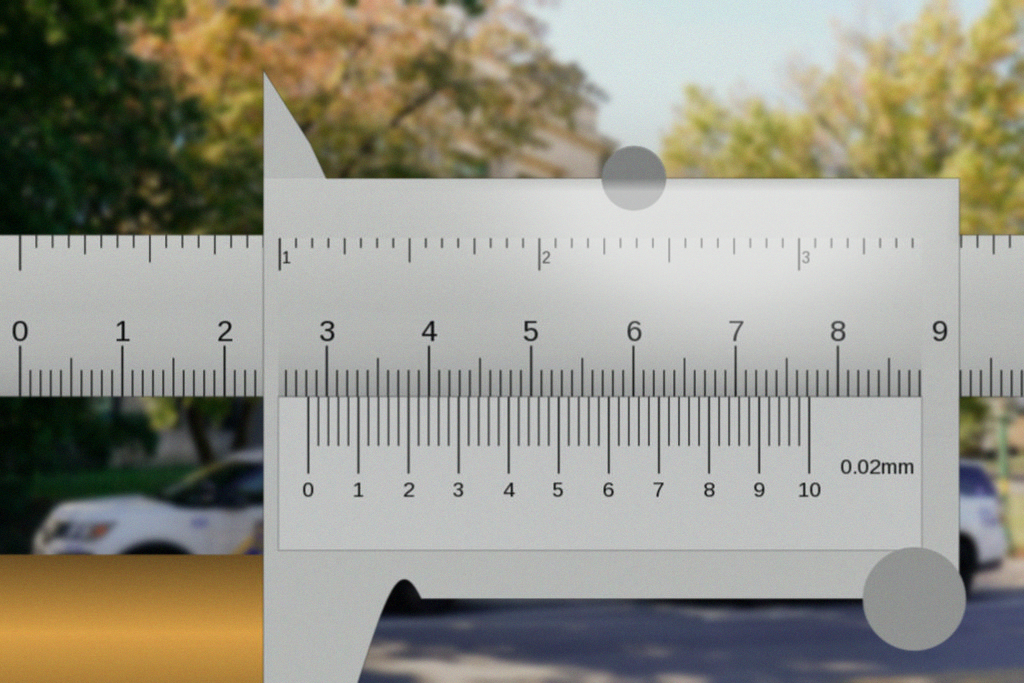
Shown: 28.2; mm
